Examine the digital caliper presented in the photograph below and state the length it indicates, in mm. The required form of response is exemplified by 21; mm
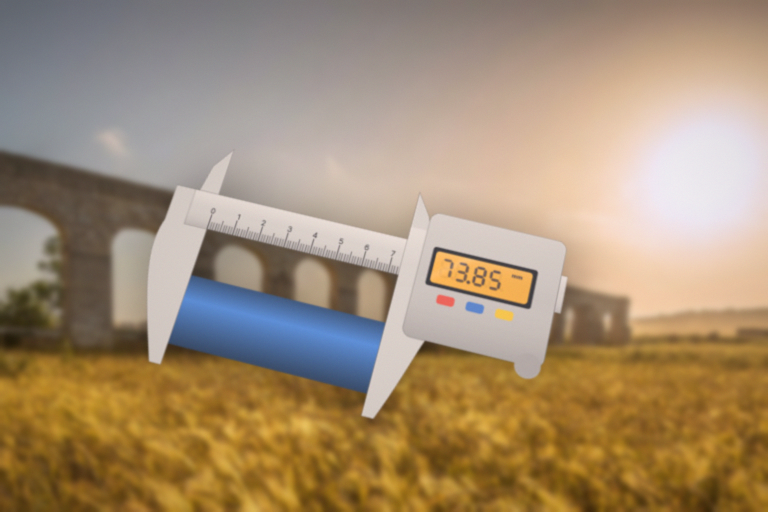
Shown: 73.85; mm
